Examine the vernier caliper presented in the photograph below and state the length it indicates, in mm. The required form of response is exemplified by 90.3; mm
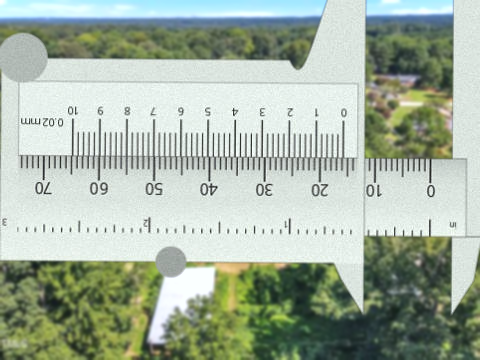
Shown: 15.8; mm
